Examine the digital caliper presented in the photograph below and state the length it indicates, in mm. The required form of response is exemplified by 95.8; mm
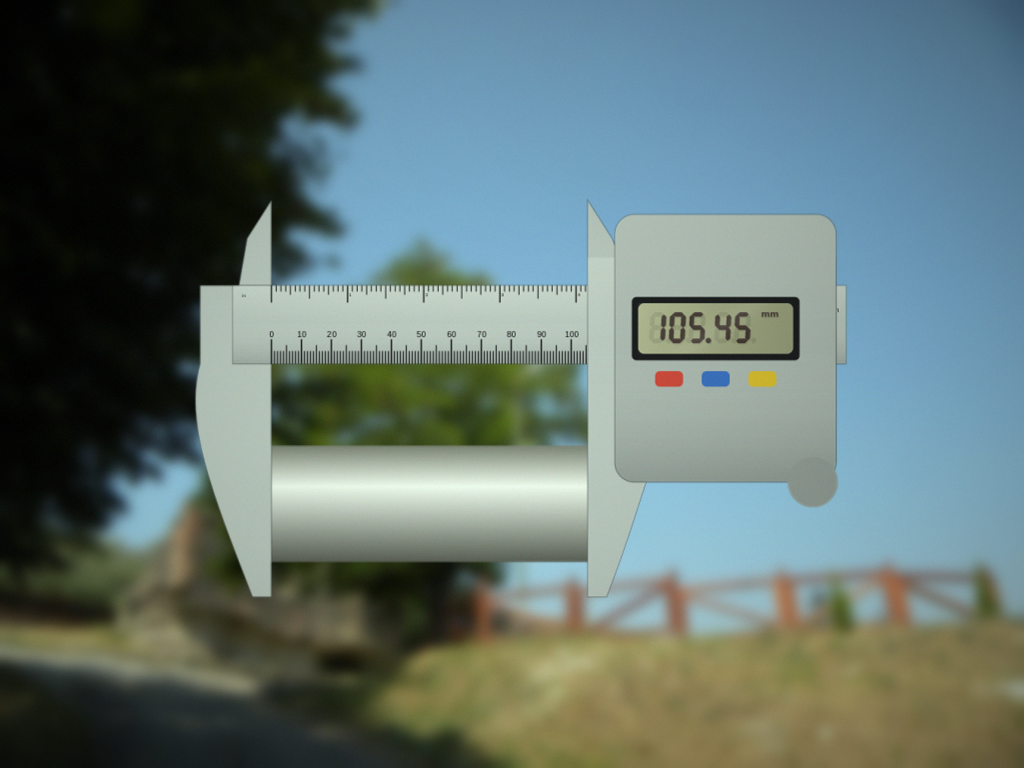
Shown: 105.45; mm
